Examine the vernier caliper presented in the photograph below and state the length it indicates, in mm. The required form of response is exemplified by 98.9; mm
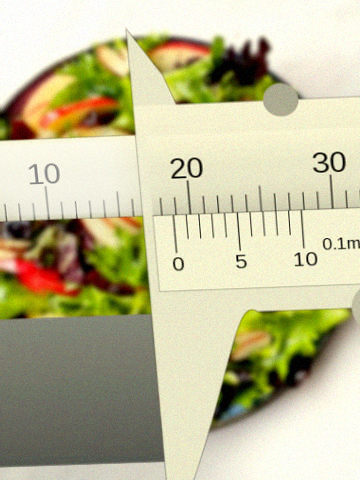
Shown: 18.8; mm
